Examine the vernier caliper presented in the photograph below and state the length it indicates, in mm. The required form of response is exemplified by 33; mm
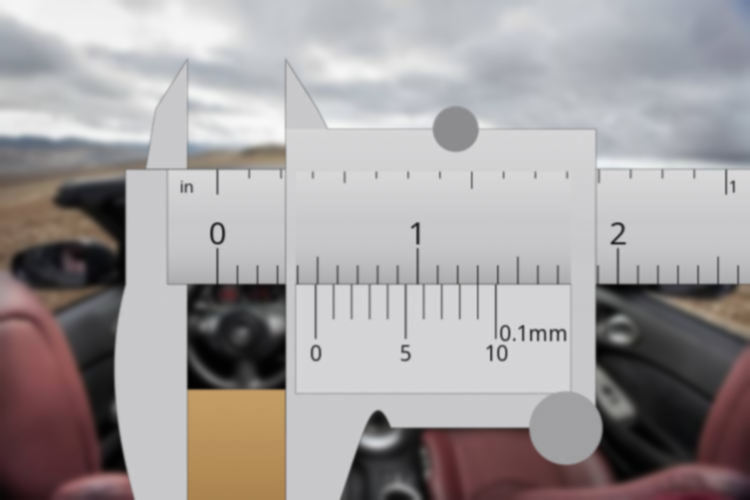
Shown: 4.9; mm
